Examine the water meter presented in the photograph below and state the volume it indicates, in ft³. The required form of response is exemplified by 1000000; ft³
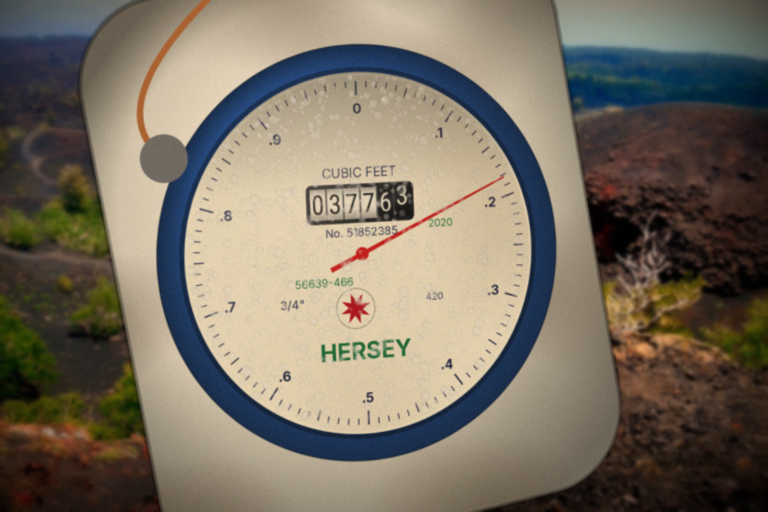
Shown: 37763.18; ft³
